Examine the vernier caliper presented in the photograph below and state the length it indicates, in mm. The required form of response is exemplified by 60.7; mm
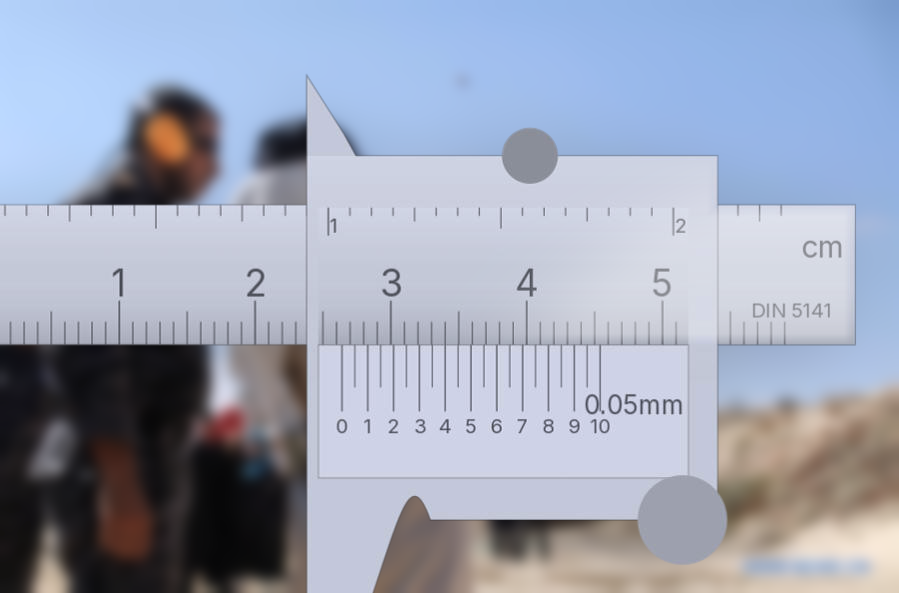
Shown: 26.4; mm
